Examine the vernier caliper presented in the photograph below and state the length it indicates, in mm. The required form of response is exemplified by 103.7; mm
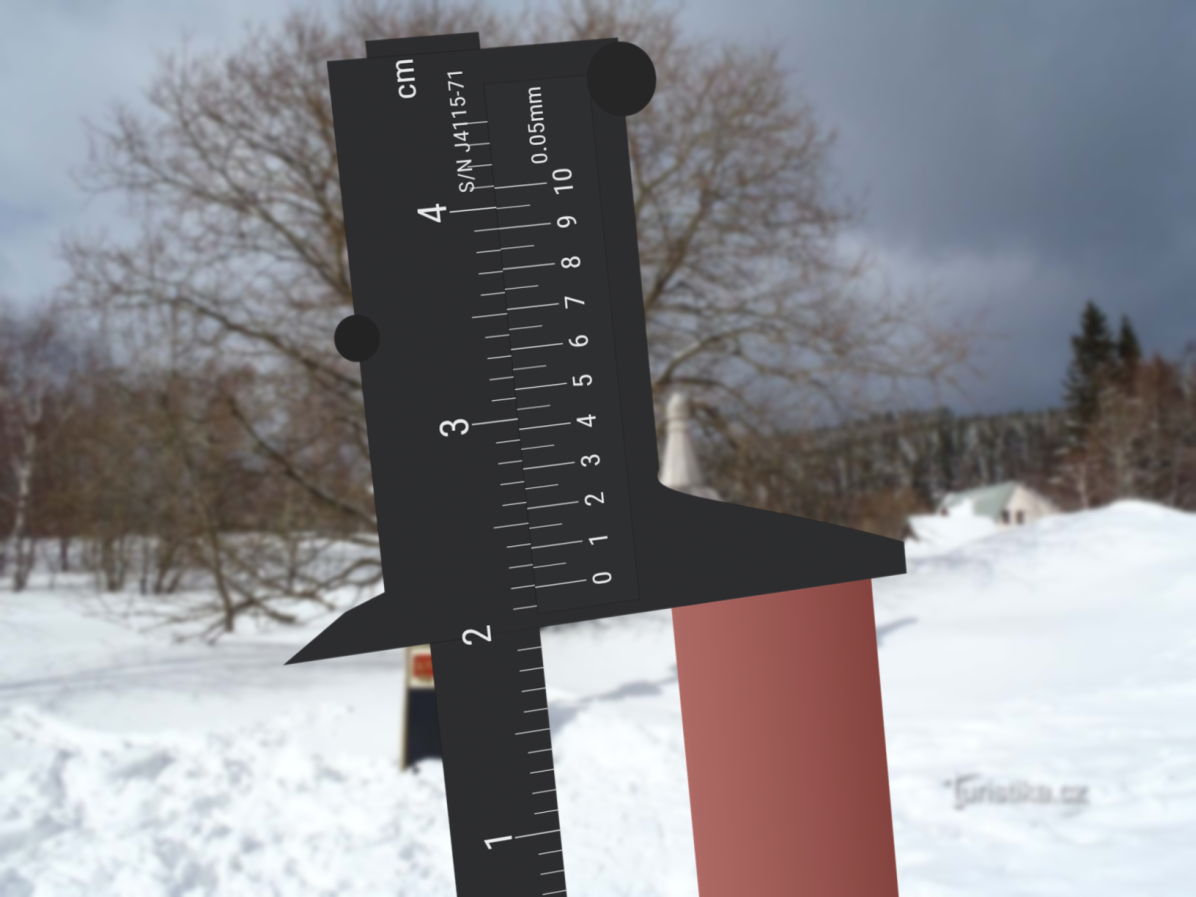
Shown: 21.9; mm
